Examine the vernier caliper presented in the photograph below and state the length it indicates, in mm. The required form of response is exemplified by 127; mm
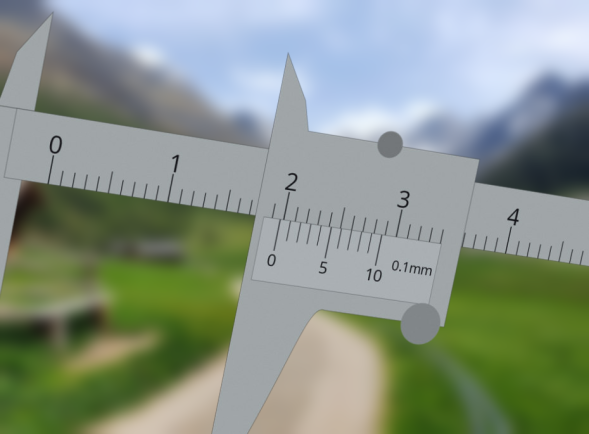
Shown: 19.7; mm
